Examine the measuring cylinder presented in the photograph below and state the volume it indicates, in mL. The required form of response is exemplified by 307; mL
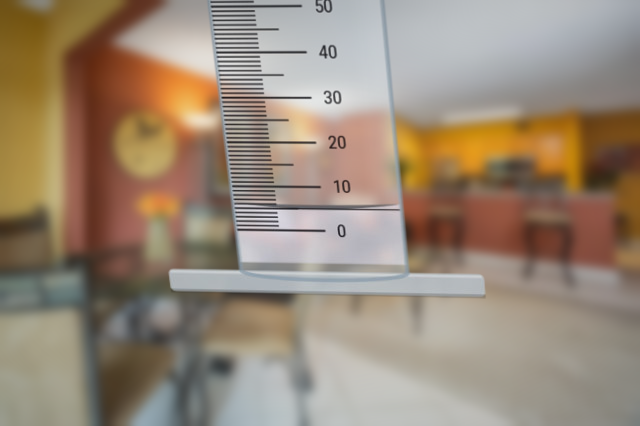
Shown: 5; mL
